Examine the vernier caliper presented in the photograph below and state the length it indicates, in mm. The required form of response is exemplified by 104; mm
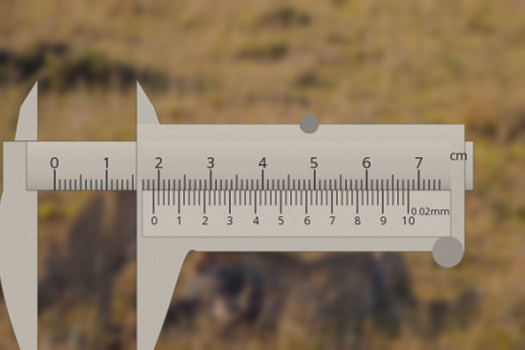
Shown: 19.0; mm
